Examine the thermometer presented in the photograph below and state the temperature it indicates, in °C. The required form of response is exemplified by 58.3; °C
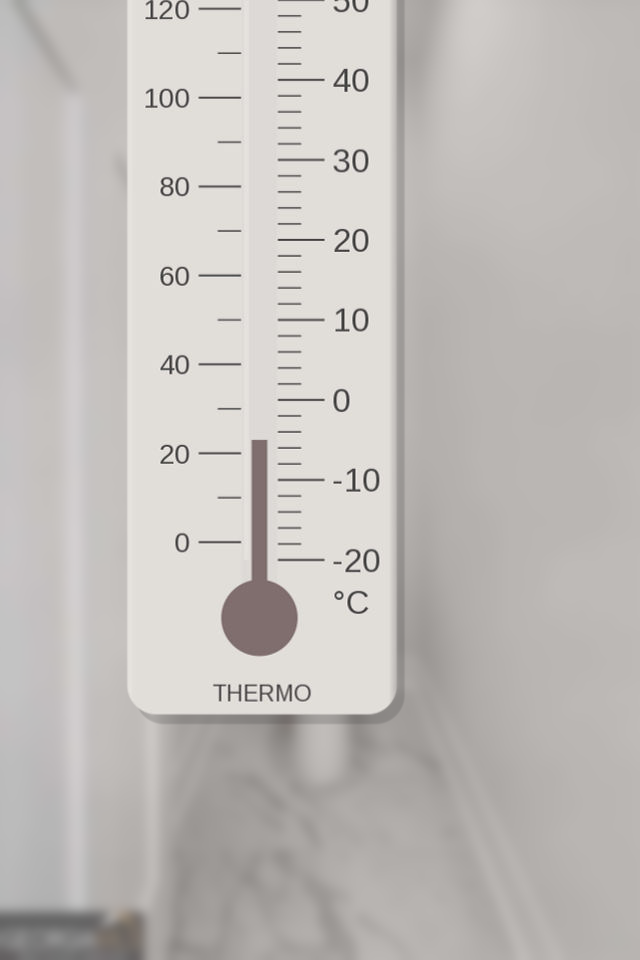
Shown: -5; °C
